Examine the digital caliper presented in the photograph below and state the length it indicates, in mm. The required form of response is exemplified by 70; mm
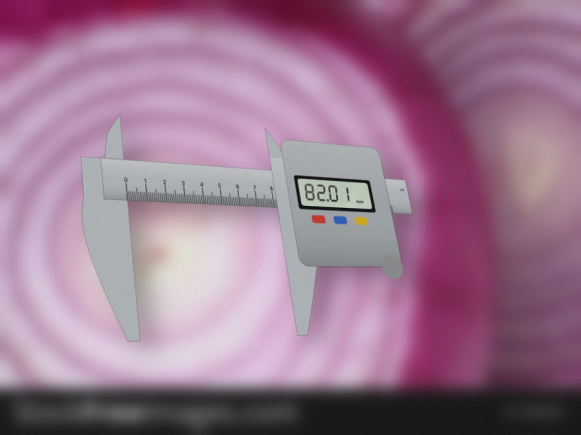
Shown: 82.01; mm
